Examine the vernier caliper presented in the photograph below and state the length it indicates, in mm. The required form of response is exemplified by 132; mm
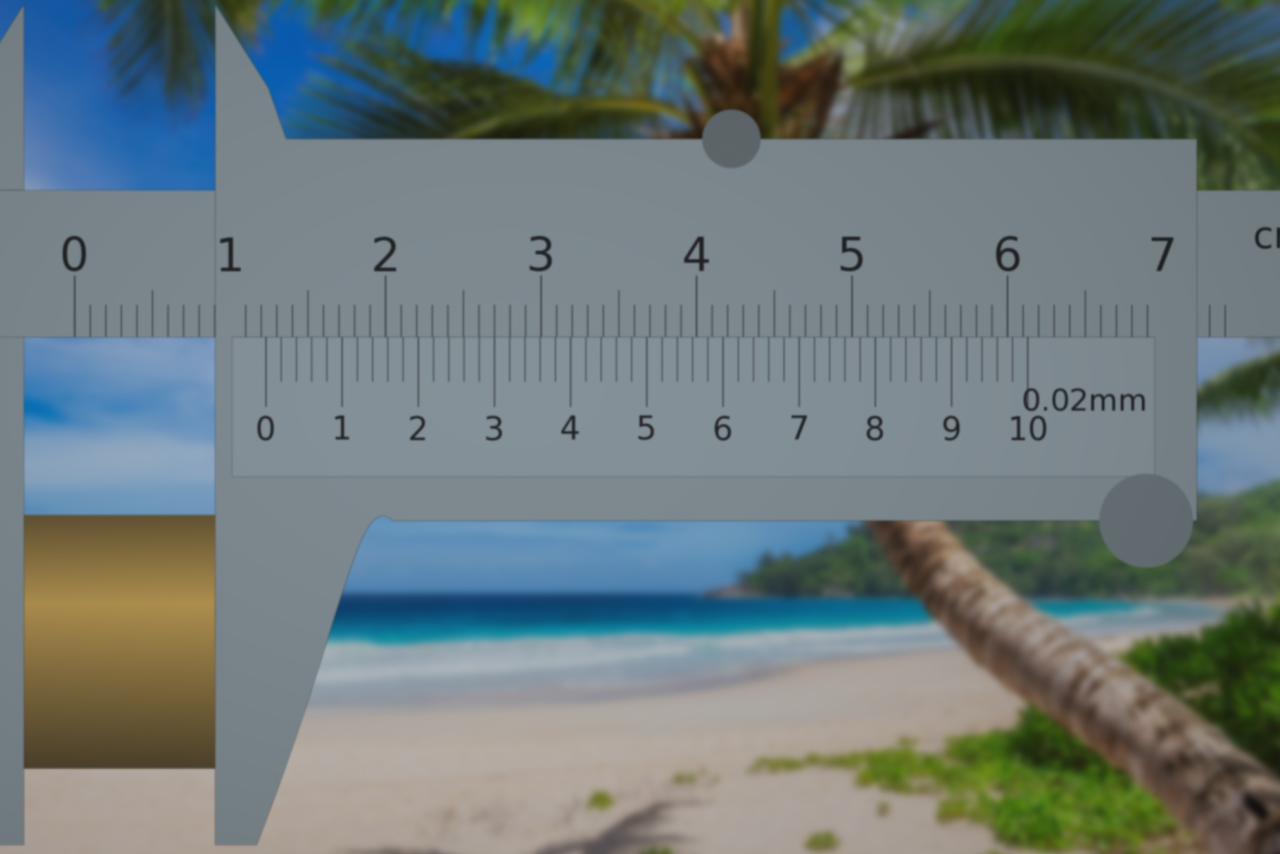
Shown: 12.3; mm
